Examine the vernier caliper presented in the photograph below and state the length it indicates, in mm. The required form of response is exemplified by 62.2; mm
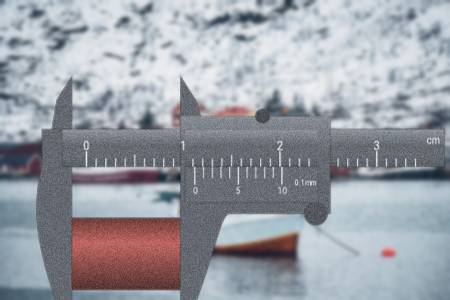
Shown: 11.2; mm
